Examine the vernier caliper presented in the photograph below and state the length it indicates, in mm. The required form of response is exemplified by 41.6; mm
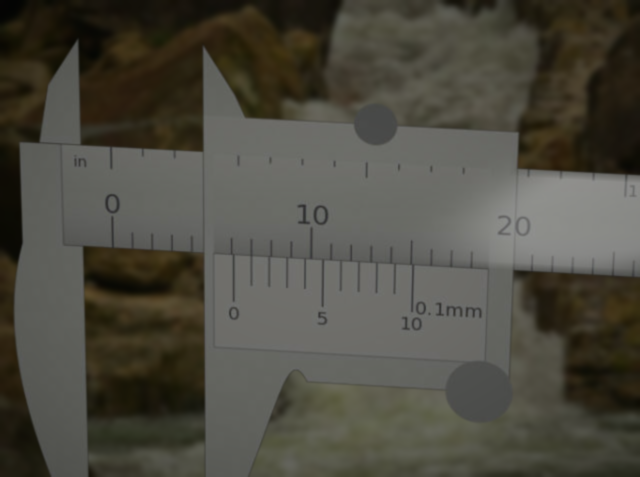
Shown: 6.1; mm
